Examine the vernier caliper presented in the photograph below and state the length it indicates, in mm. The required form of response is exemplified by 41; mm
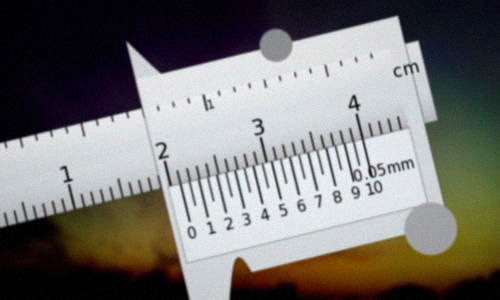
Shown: 21.0; mm
